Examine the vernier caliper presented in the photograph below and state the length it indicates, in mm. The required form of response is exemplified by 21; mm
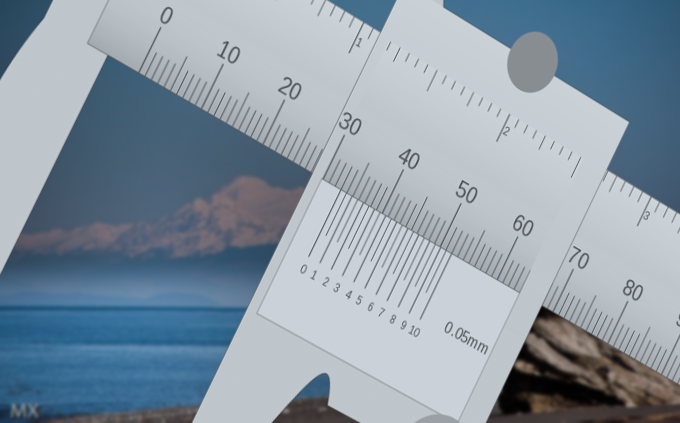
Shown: 33.0; mm
